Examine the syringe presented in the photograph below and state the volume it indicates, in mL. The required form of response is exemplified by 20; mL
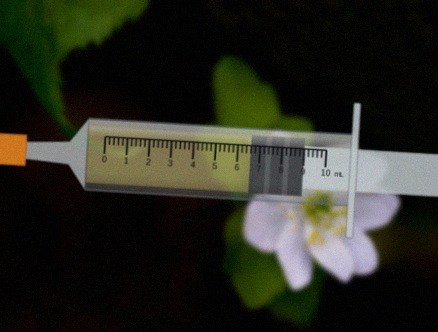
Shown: 6.6; mL
